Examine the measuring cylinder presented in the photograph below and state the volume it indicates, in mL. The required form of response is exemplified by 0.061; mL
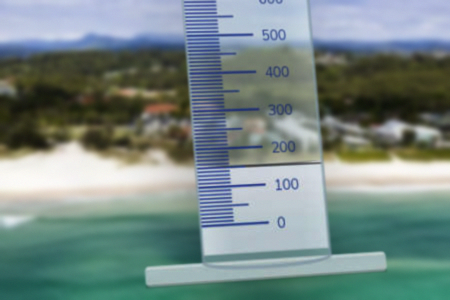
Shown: 150; mL
